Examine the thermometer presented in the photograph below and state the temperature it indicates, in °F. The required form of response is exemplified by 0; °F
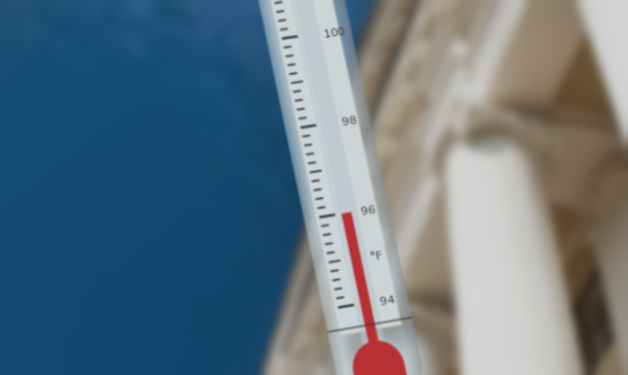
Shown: 96; °F
